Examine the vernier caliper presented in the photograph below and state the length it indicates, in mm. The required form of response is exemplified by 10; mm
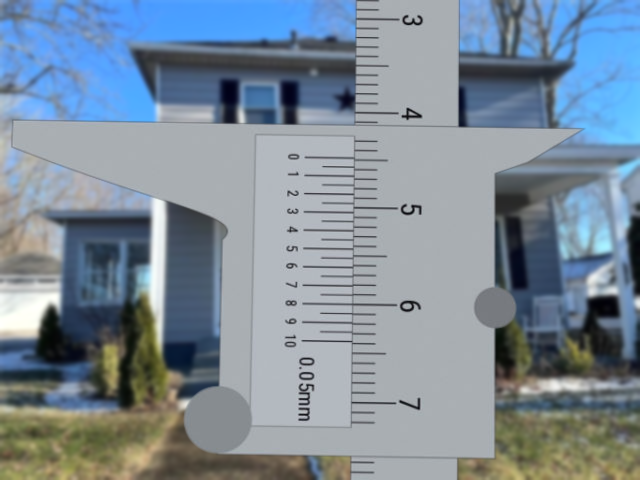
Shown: 44.8; mm
